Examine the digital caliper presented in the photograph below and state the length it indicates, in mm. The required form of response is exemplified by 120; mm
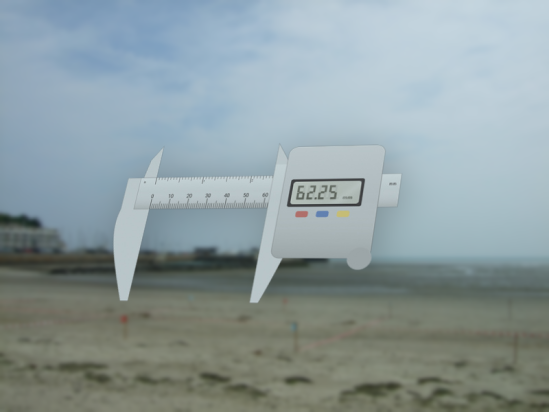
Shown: 62.25; mm
